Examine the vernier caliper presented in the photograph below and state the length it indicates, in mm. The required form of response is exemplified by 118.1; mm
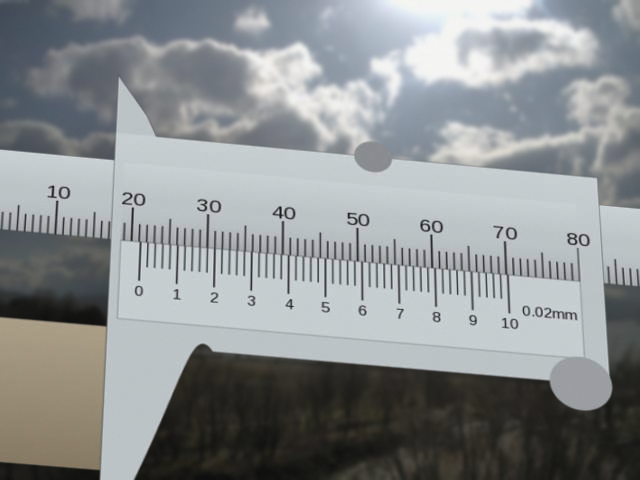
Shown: 21.2; mm
